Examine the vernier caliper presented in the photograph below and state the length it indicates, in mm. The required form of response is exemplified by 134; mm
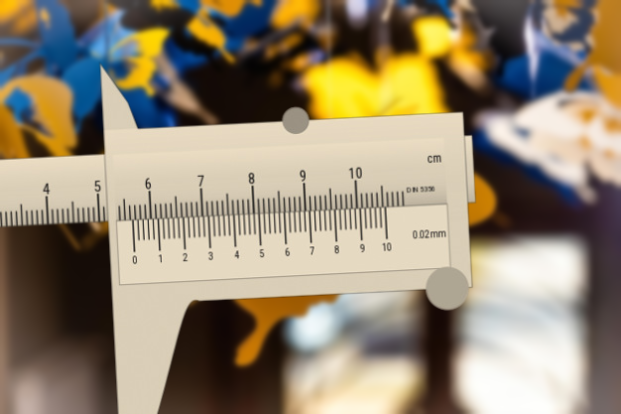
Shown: 56.5; mm
